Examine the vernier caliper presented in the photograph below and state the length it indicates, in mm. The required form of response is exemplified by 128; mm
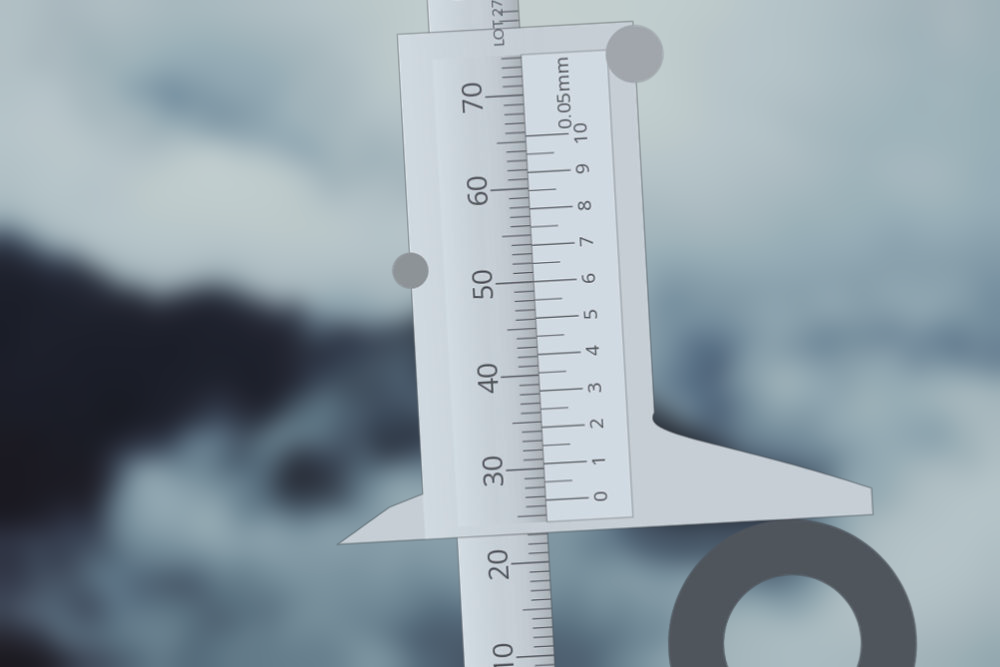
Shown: 26.6; mm
